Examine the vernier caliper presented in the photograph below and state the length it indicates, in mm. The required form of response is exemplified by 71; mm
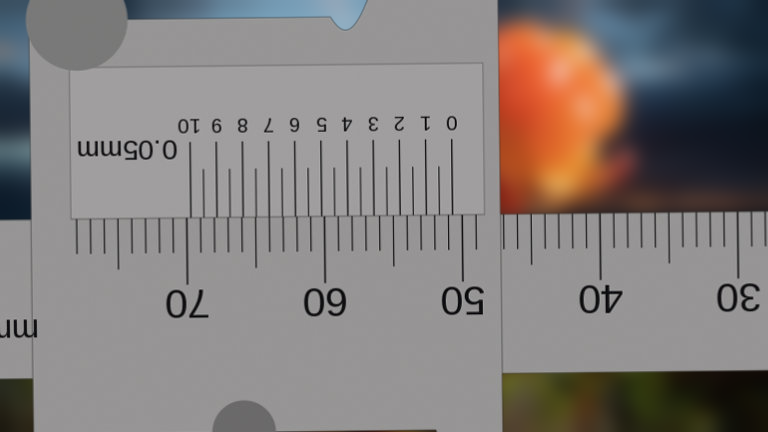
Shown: 50.7; mm
